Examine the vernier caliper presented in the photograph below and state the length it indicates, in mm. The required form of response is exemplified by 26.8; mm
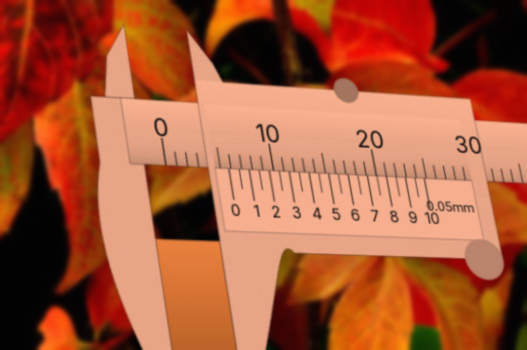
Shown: 5.8; mm
